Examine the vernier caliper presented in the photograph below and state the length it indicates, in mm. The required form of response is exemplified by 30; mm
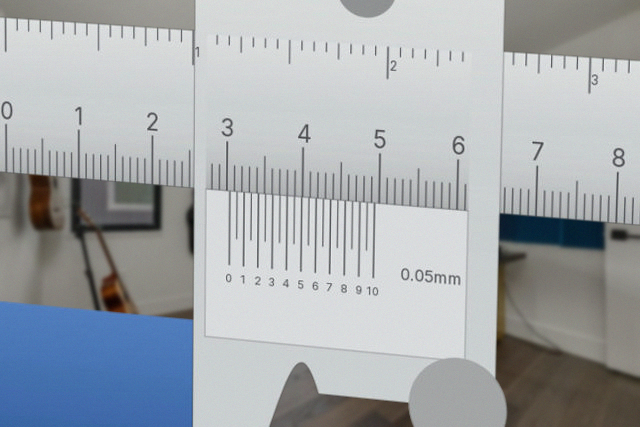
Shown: 30.4; mm
